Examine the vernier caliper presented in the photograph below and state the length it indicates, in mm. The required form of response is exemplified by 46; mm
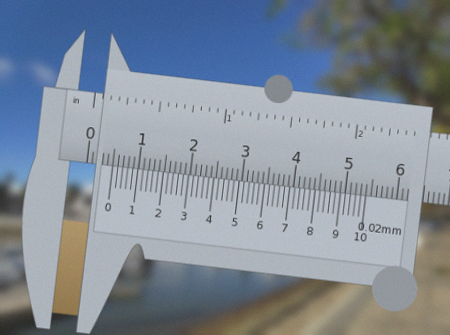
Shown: 5.0; mm
